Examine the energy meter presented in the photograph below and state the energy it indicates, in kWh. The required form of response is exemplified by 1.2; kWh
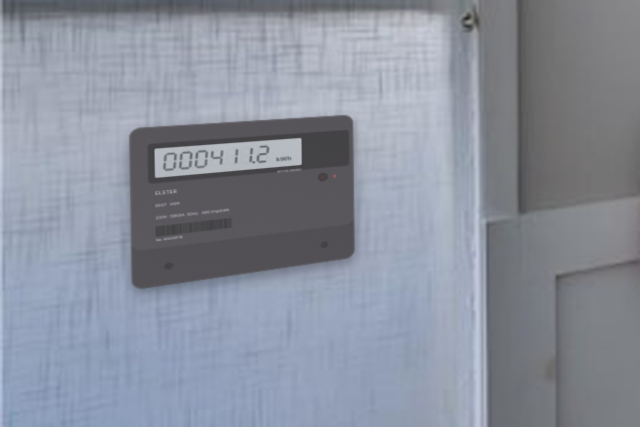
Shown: 411.2; kWh
